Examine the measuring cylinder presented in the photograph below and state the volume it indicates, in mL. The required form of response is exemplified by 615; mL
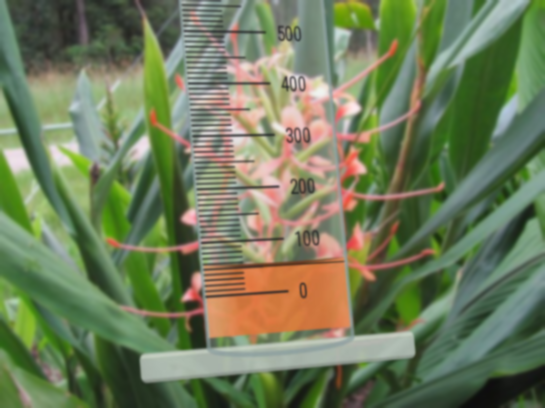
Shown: 50; mL
